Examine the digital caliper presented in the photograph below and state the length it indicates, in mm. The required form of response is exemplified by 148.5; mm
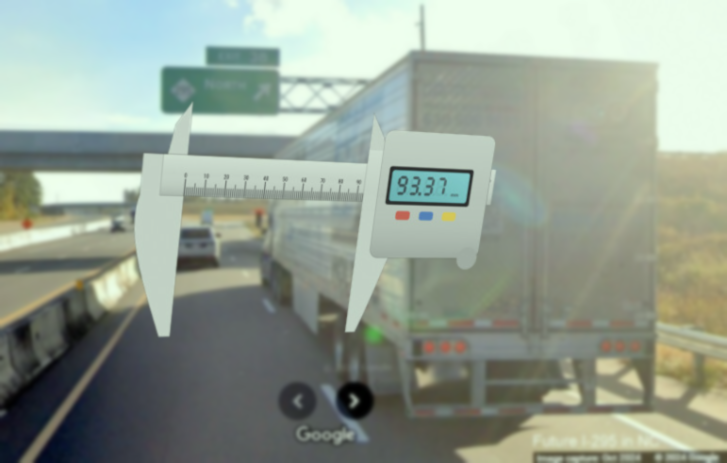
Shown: 93.37; mm
